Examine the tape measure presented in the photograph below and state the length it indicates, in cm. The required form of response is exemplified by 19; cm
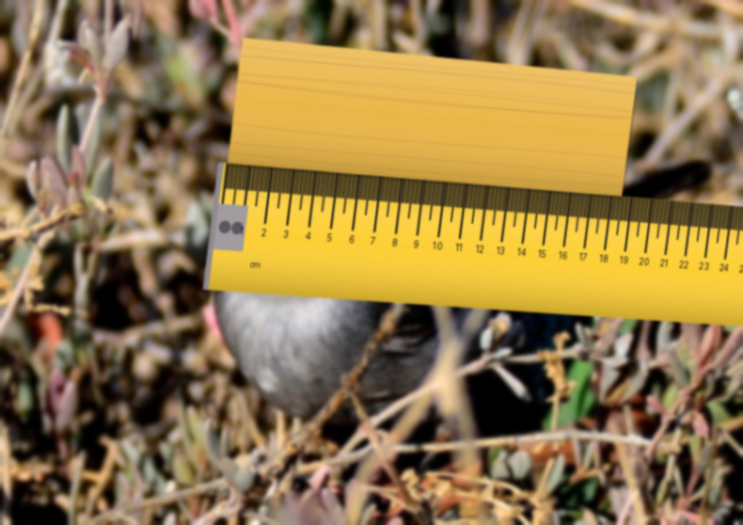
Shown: 18.5; cm
